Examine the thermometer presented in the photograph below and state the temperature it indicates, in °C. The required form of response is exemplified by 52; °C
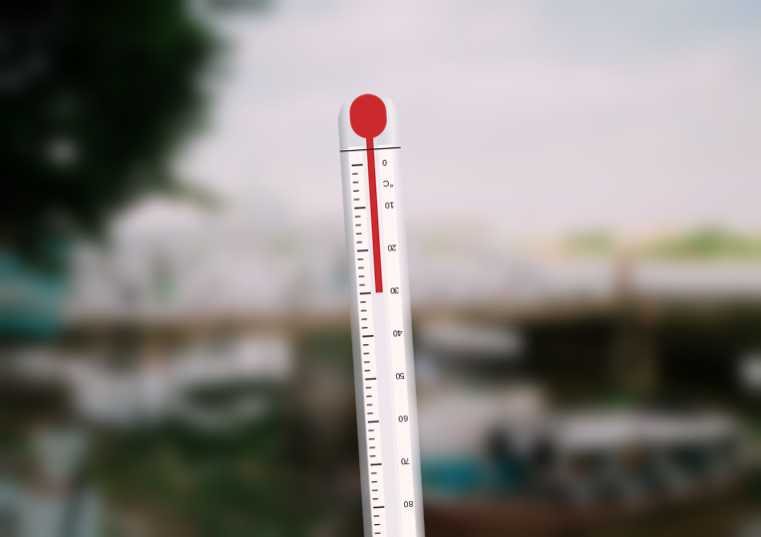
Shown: 30; °C
